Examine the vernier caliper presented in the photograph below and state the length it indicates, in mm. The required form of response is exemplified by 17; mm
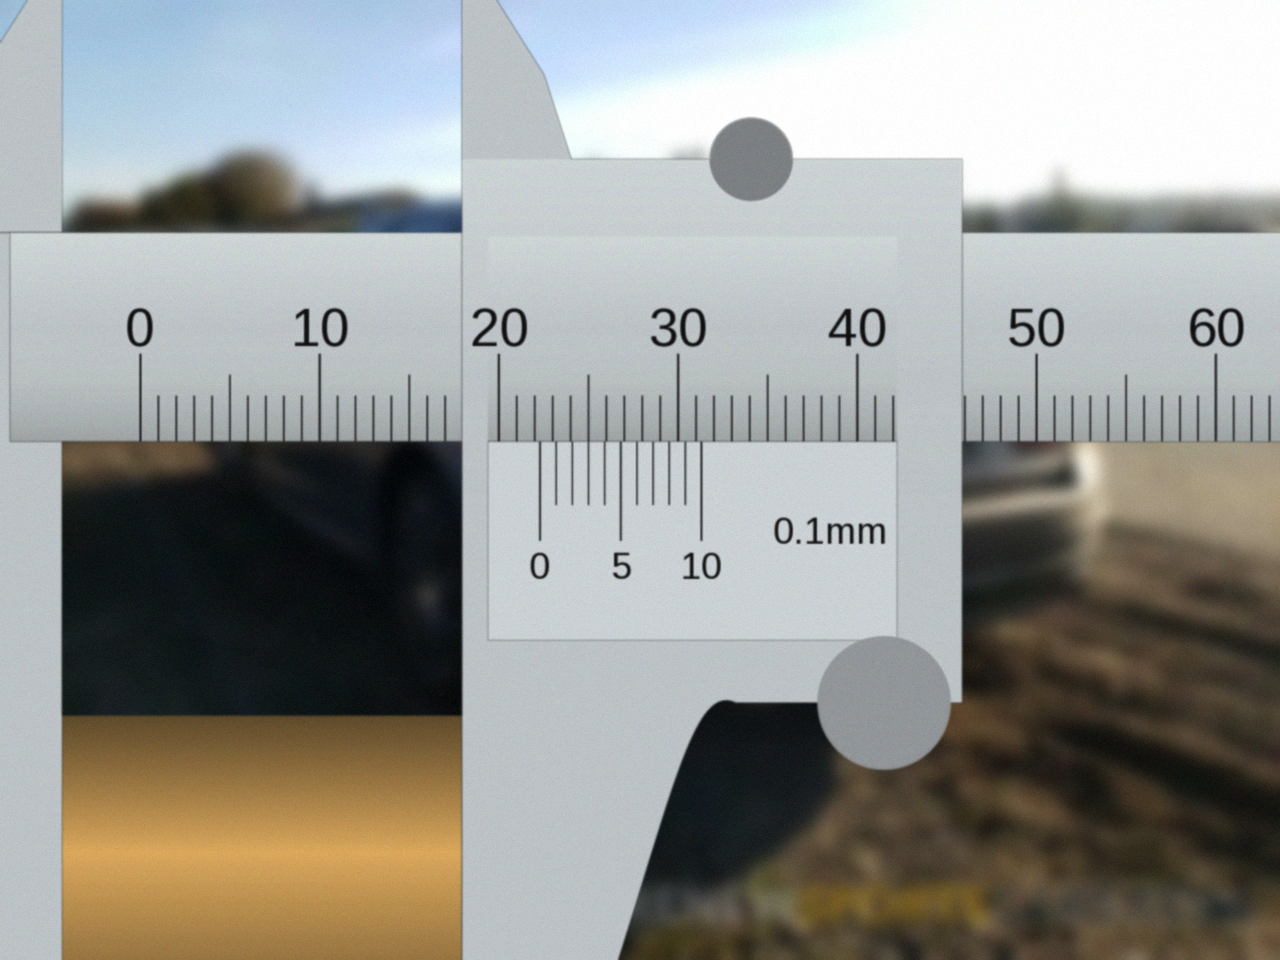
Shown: 22.3; mm
